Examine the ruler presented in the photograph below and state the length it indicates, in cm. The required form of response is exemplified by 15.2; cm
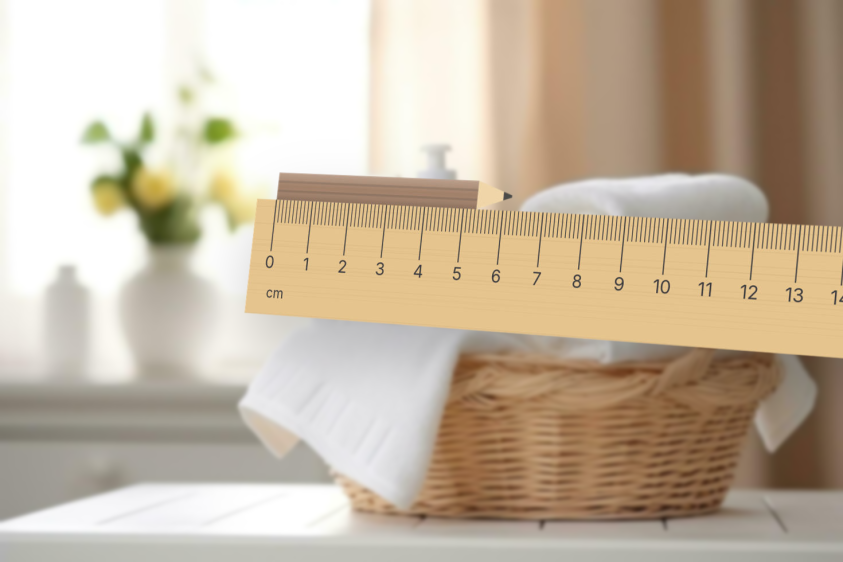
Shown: 6.2; cm
